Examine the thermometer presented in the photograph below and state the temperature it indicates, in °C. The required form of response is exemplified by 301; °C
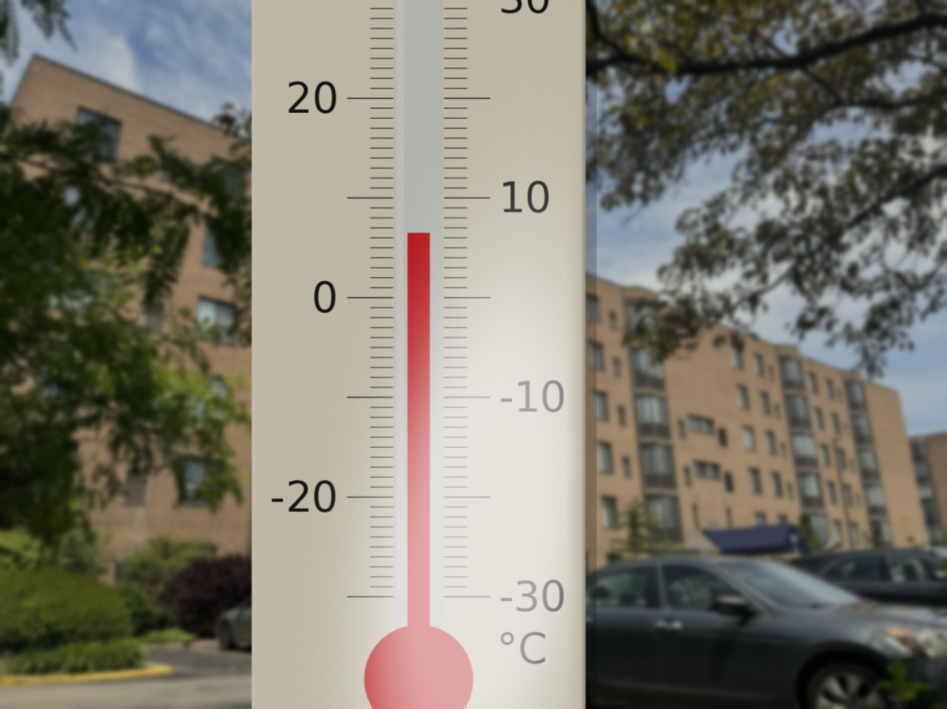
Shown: 6.5; °C
